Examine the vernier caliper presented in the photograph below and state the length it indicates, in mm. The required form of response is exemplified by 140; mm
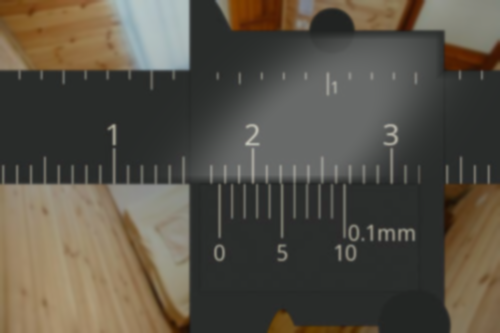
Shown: 17.6; mm
